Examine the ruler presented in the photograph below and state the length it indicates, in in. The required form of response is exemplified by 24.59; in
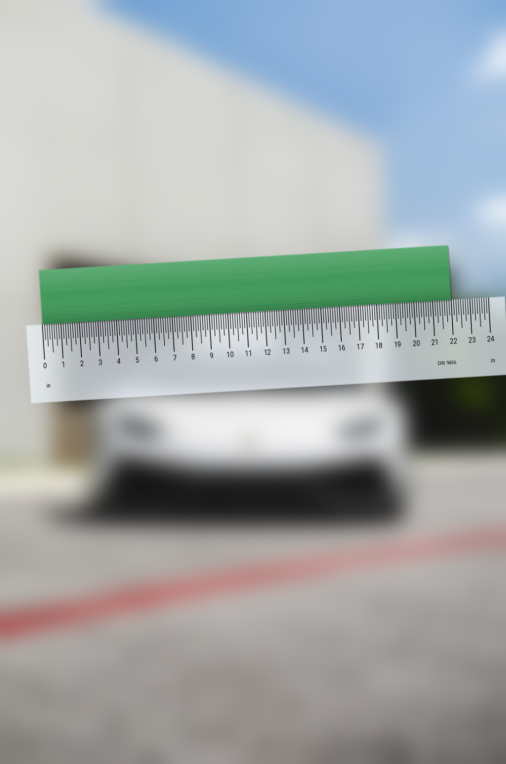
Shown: 22; in
